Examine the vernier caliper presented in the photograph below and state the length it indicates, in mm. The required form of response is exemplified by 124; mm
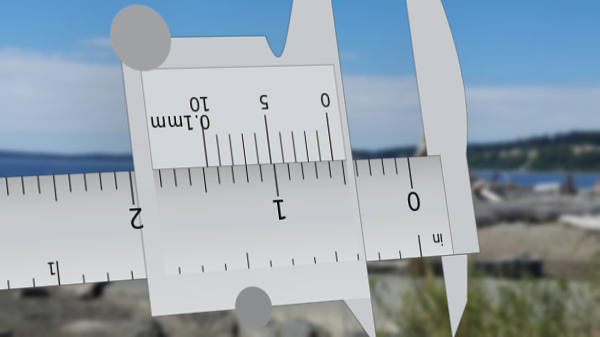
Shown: 5.7; mm
